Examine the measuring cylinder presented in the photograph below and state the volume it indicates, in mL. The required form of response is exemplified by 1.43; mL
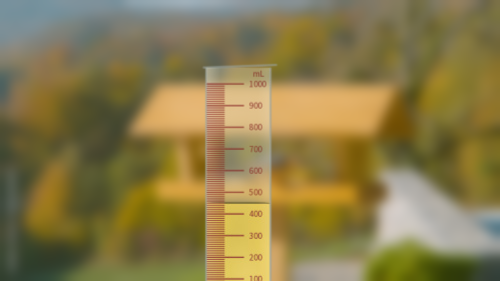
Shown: 450; mL
